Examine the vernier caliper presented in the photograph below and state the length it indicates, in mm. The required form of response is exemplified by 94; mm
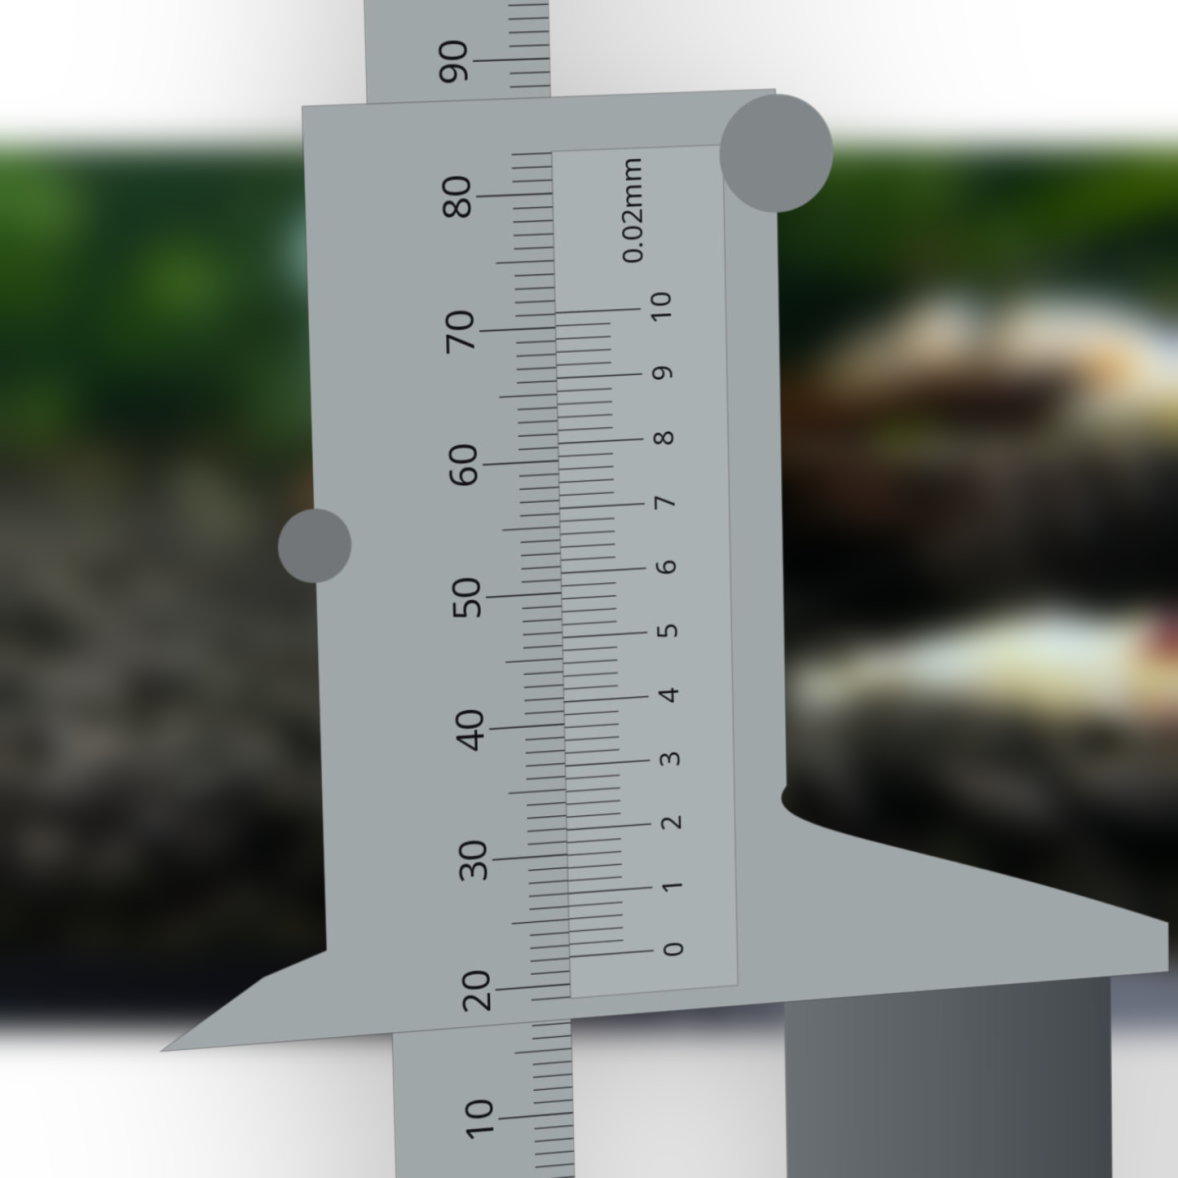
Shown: 22.1; mm
